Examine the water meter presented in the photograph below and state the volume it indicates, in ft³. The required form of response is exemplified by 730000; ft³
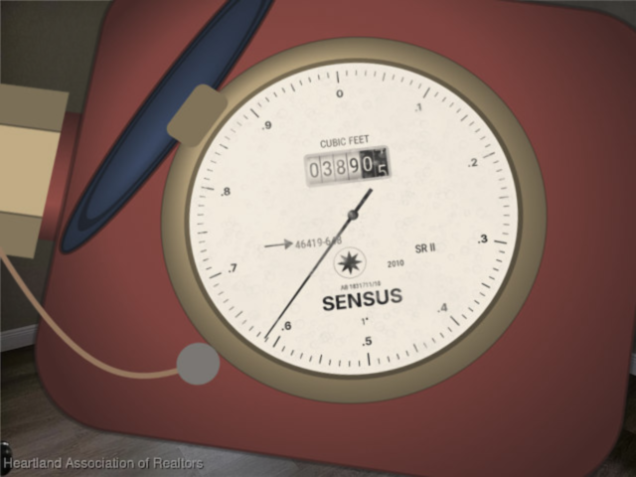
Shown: 38904.61; ft³
